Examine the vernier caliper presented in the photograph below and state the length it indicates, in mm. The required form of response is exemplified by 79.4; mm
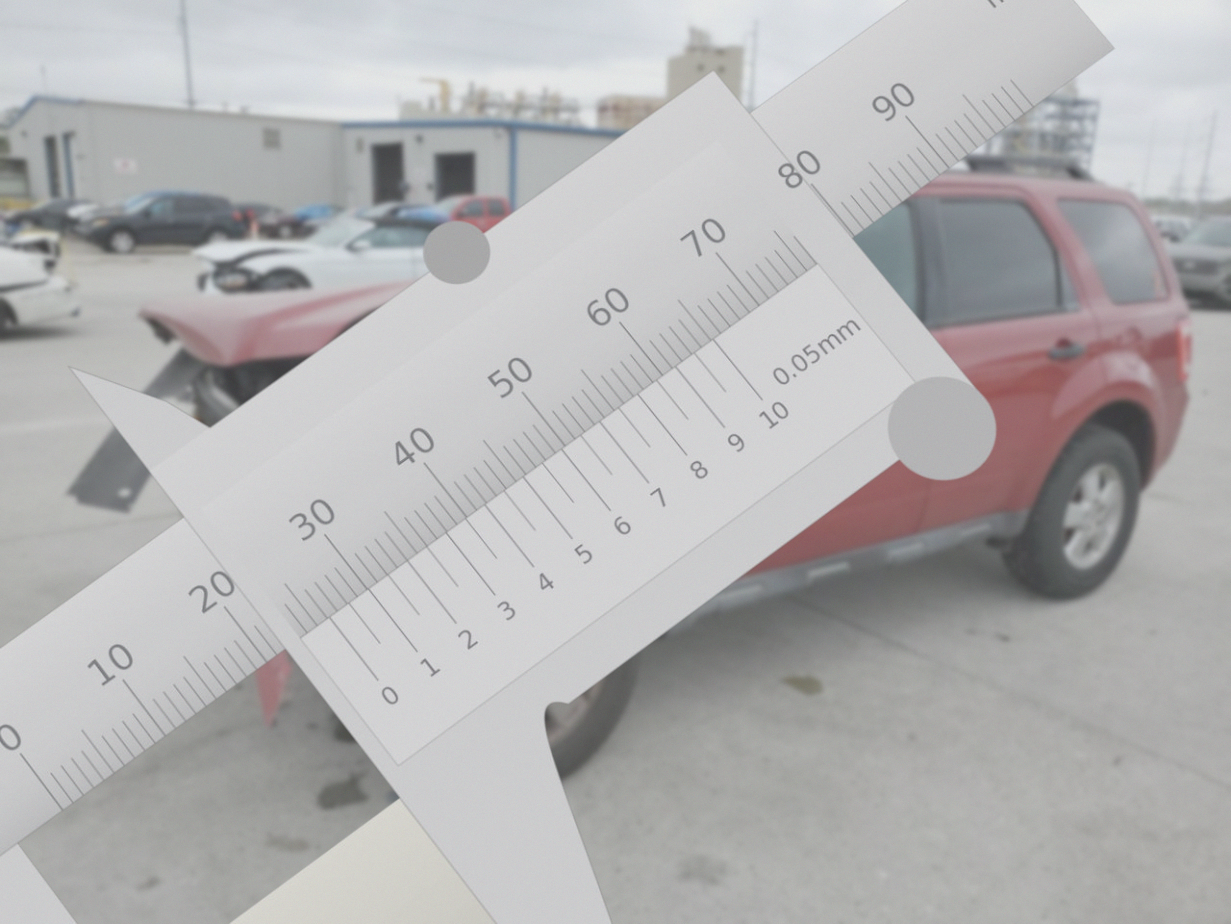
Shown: 26.2; mm
